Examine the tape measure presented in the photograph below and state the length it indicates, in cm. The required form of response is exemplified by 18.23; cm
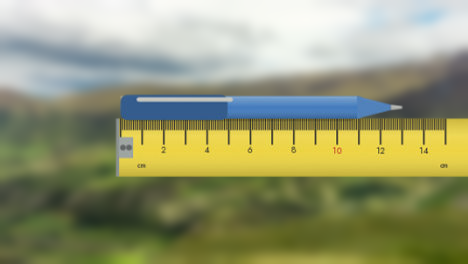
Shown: 13; cm
